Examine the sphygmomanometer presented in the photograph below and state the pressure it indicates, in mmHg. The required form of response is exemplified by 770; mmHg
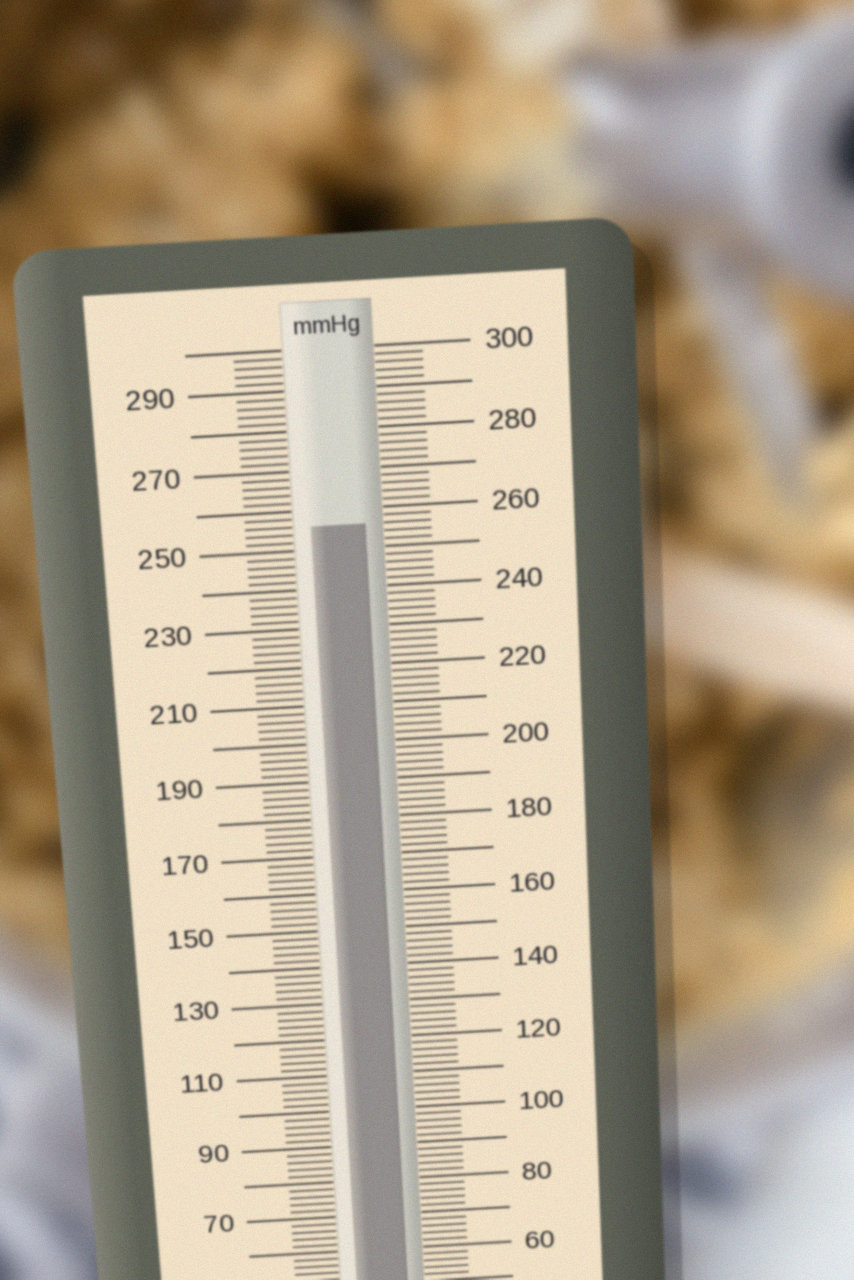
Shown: 256; mmHg
